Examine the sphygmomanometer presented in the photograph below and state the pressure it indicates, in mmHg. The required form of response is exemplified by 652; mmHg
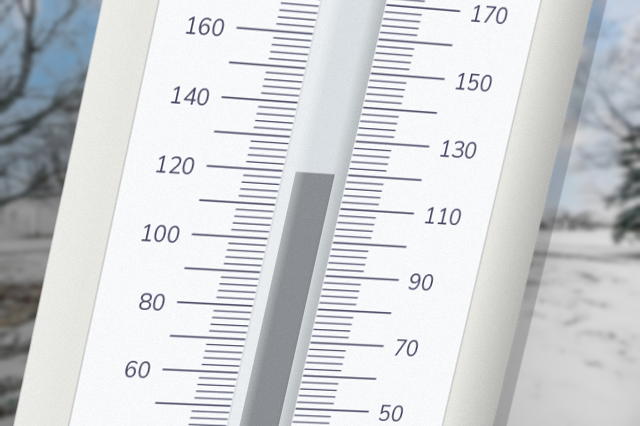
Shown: 120; mmHg
